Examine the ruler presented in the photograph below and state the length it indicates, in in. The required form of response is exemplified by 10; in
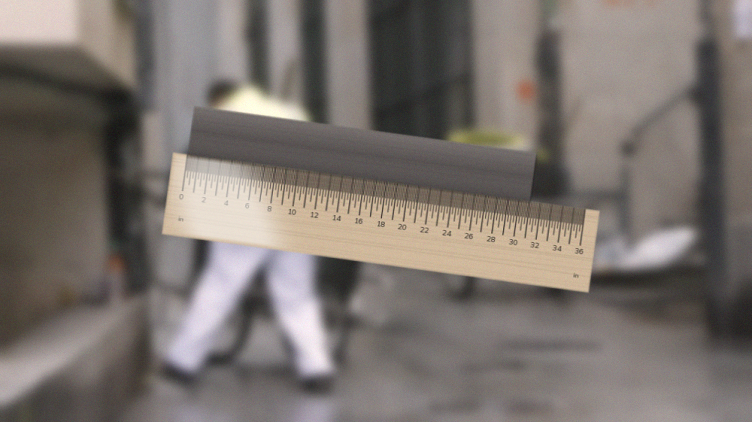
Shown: 31; in
